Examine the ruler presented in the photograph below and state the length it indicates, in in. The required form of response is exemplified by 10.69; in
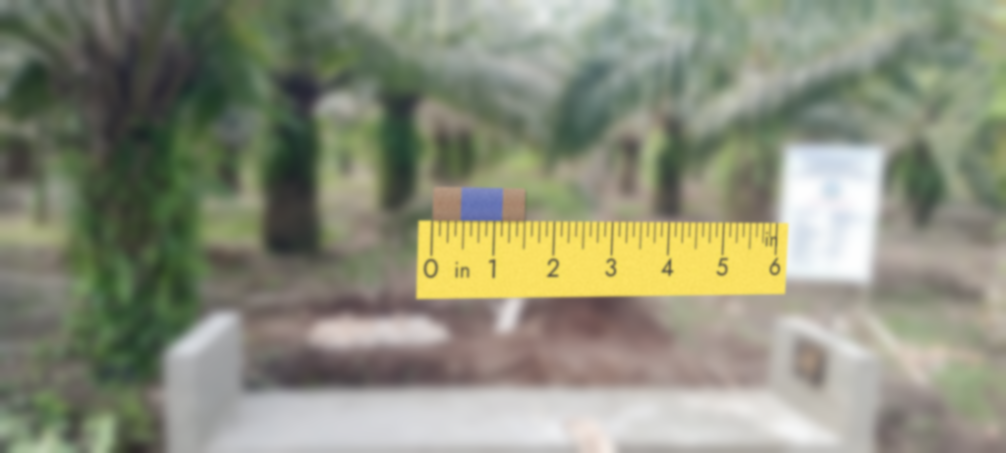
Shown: 1.5; in
